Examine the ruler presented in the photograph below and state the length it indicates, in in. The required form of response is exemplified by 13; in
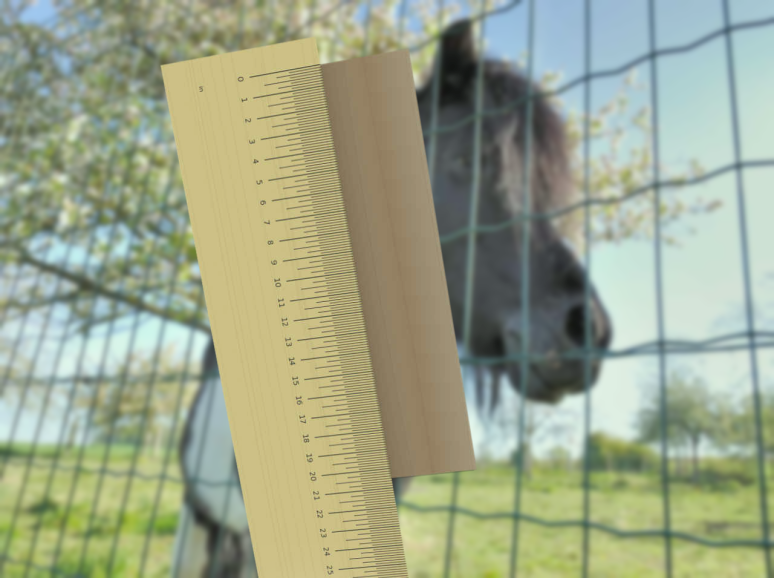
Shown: 20.5; in
